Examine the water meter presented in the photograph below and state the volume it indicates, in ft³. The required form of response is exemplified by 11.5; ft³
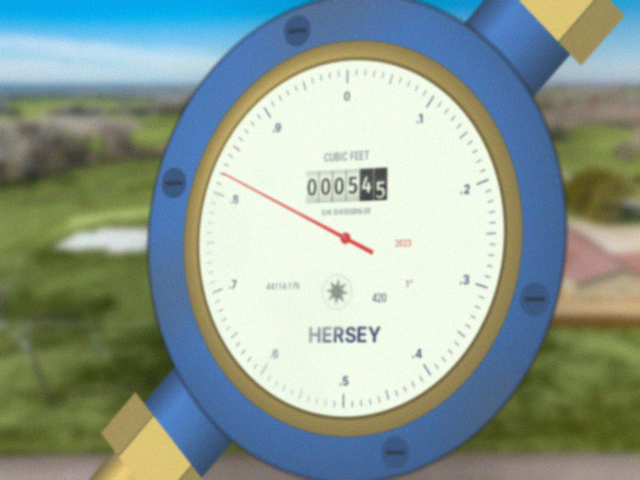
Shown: 544.82; ft³
